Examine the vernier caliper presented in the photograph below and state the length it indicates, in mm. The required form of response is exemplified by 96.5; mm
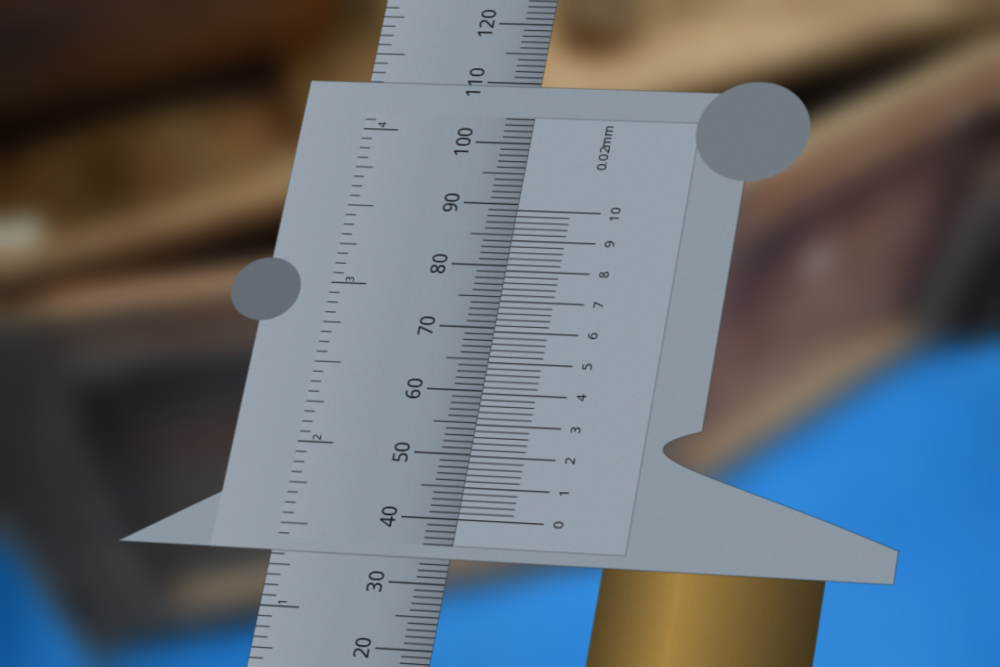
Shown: 40.0; mm
